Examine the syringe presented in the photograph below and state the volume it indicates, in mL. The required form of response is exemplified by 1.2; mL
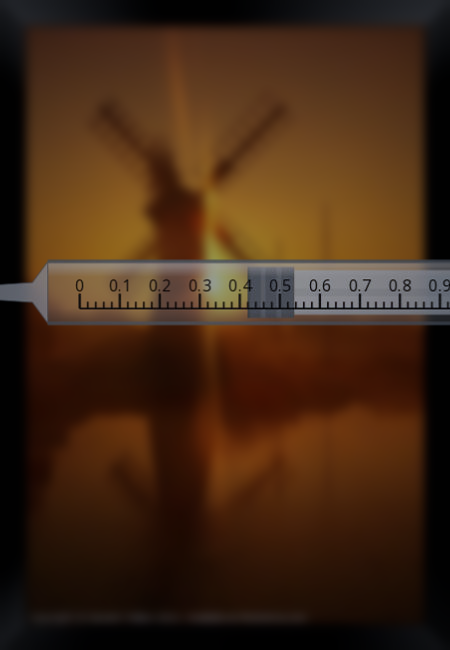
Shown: 0.42; mL
